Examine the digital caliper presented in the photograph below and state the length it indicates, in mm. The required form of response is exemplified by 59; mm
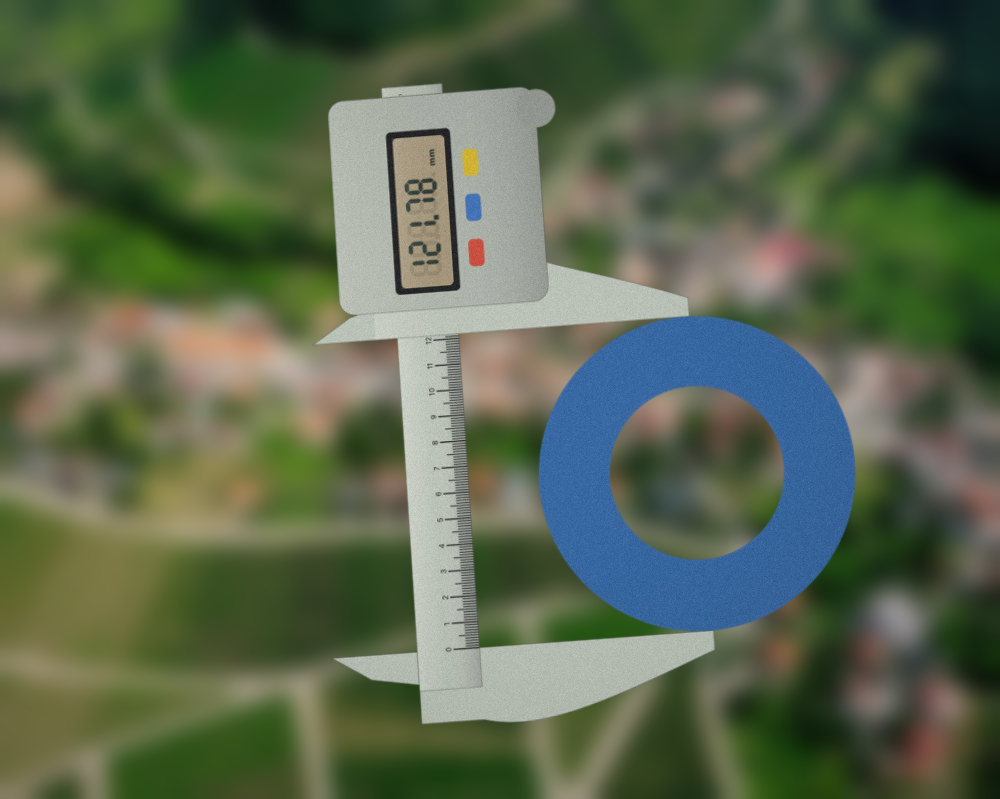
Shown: 121.78; mm
